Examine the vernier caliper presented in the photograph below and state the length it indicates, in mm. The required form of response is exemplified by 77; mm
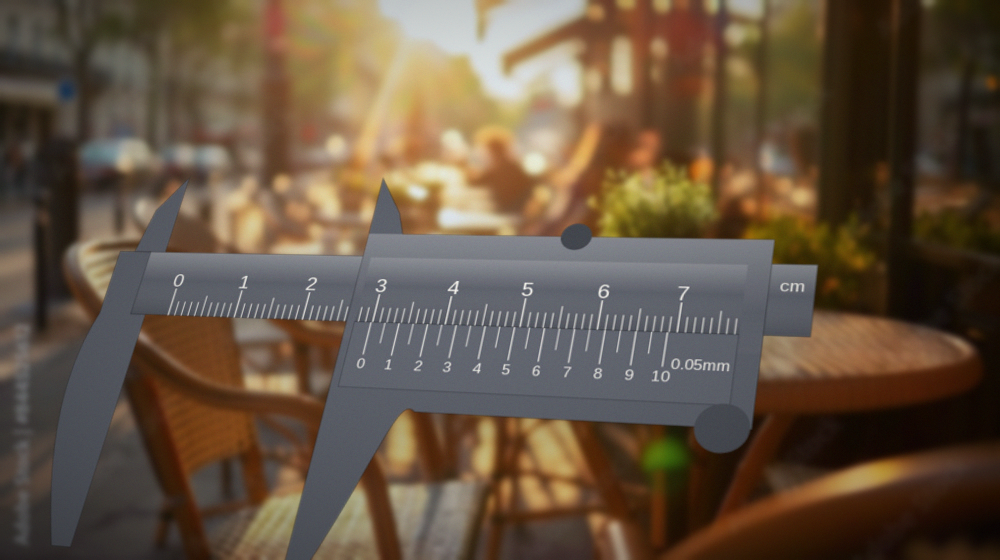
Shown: 29.8; mm
